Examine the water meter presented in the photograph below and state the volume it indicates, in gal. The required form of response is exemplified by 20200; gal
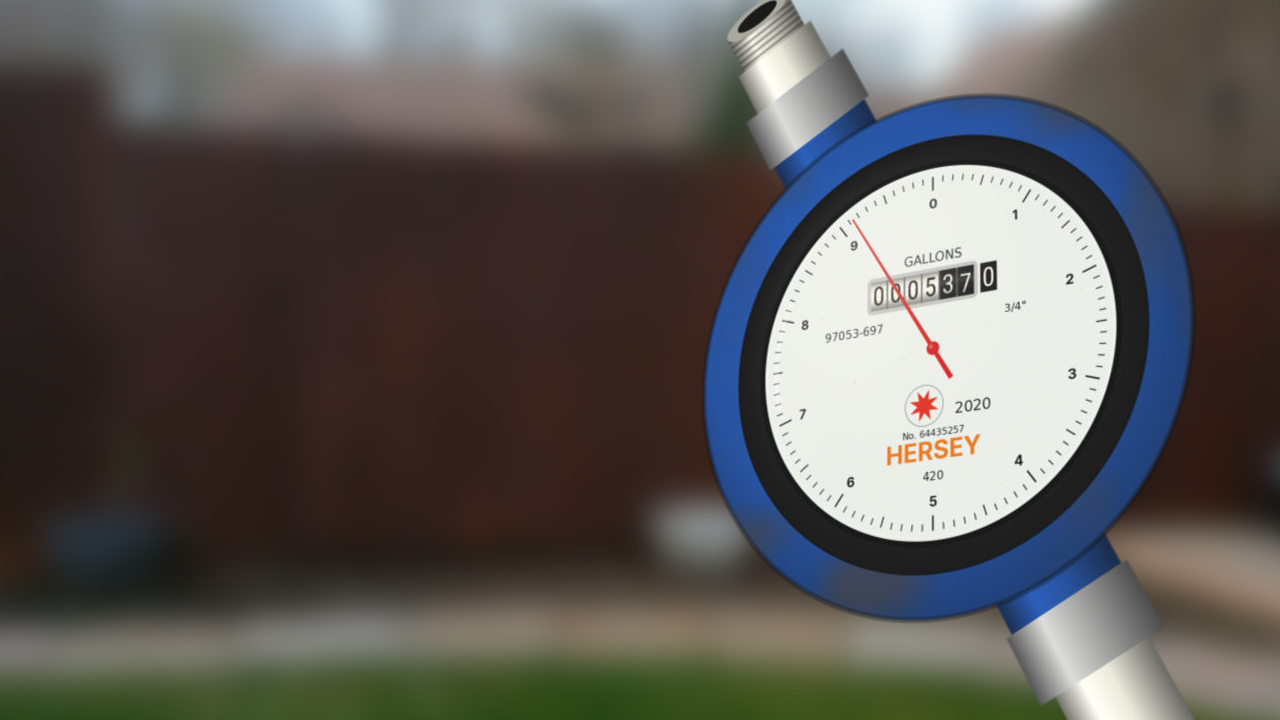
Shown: 5369.1; gal
